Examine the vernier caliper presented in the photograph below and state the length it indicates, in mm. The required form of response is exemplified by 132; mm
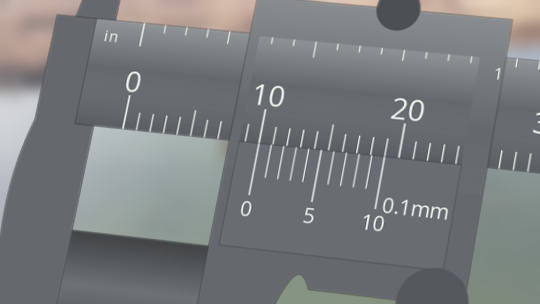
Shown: 10.0; mm
